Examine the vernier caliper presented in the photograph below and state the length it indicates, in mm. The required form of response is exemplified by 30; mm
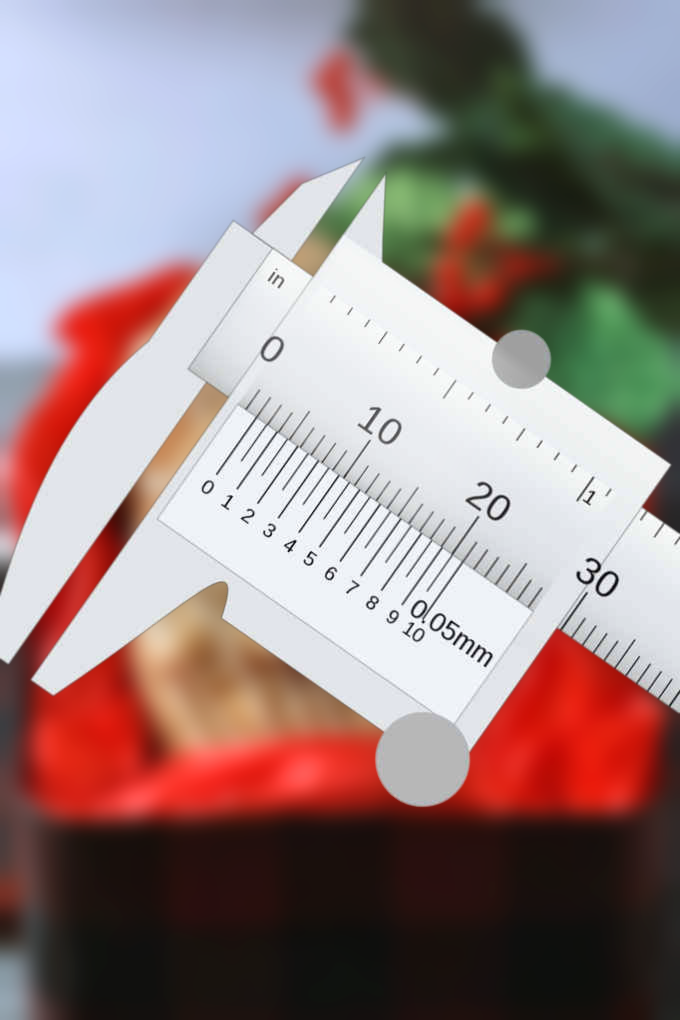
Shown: 2.0; mm
